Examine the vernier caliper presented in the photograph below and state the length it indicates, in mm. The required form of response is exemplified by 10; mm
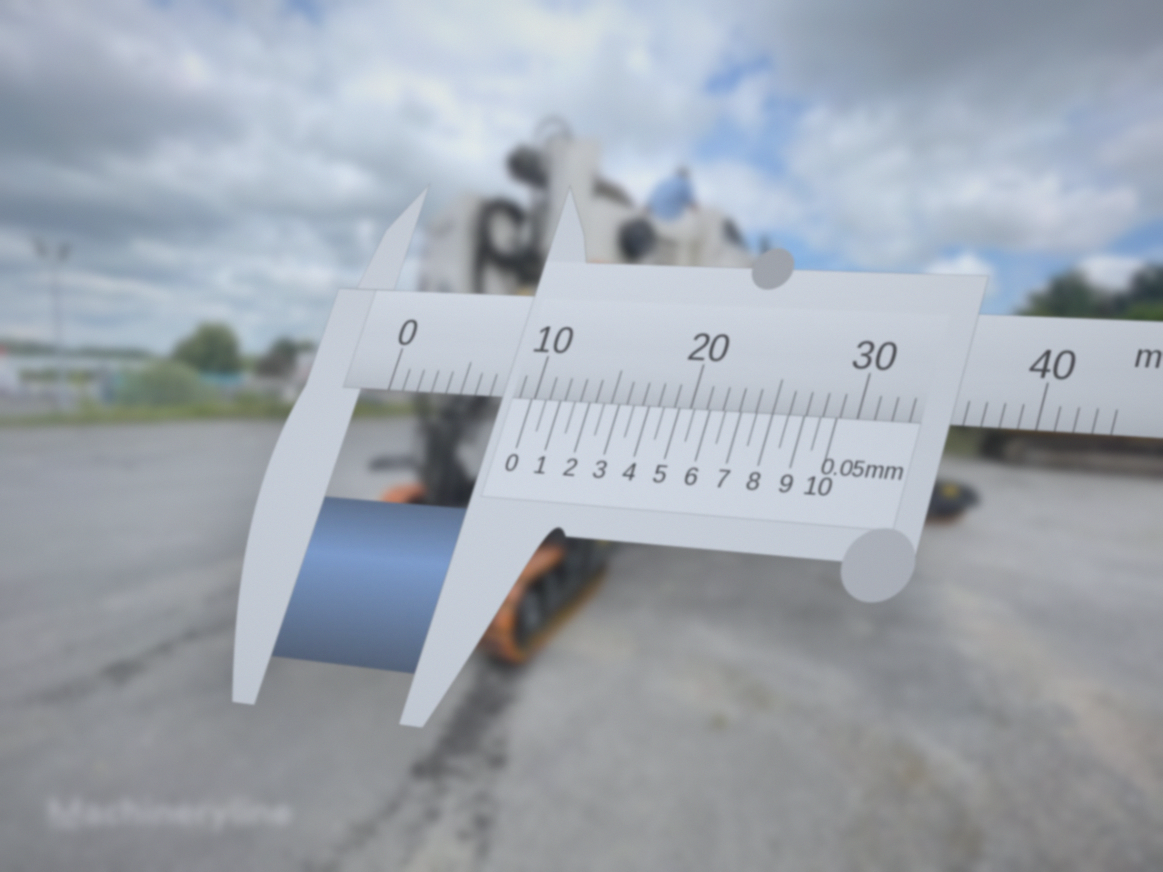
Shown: 9.8; mm
